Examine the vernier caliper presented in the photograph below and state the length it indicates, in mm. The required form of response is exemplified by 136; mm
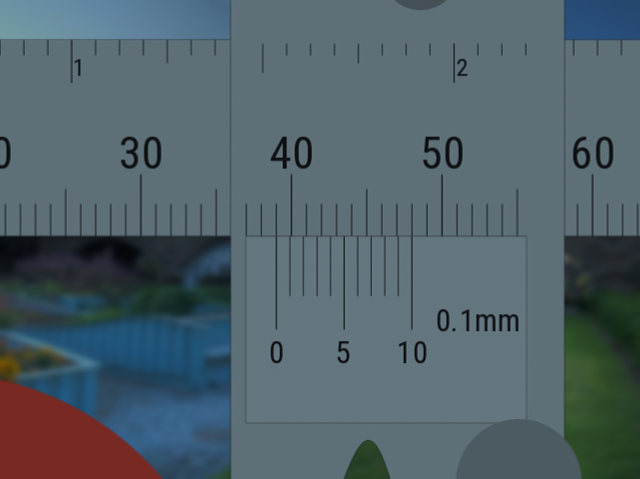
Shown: 39.0; mm
